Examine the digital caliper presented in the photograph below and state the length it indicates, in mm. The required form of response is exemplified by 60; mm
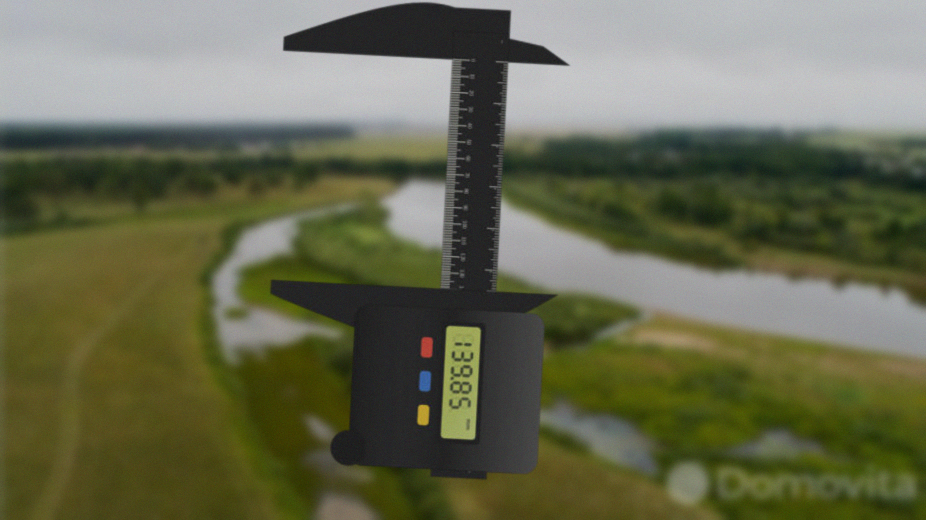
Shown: 139.85; mm
